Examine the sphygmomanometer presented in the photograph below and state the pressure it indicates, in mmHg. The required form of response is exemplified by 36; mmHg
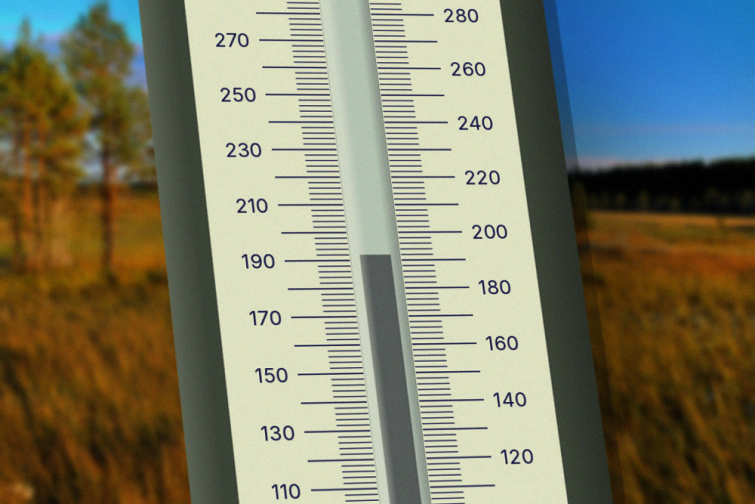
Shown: 192; mmHg
